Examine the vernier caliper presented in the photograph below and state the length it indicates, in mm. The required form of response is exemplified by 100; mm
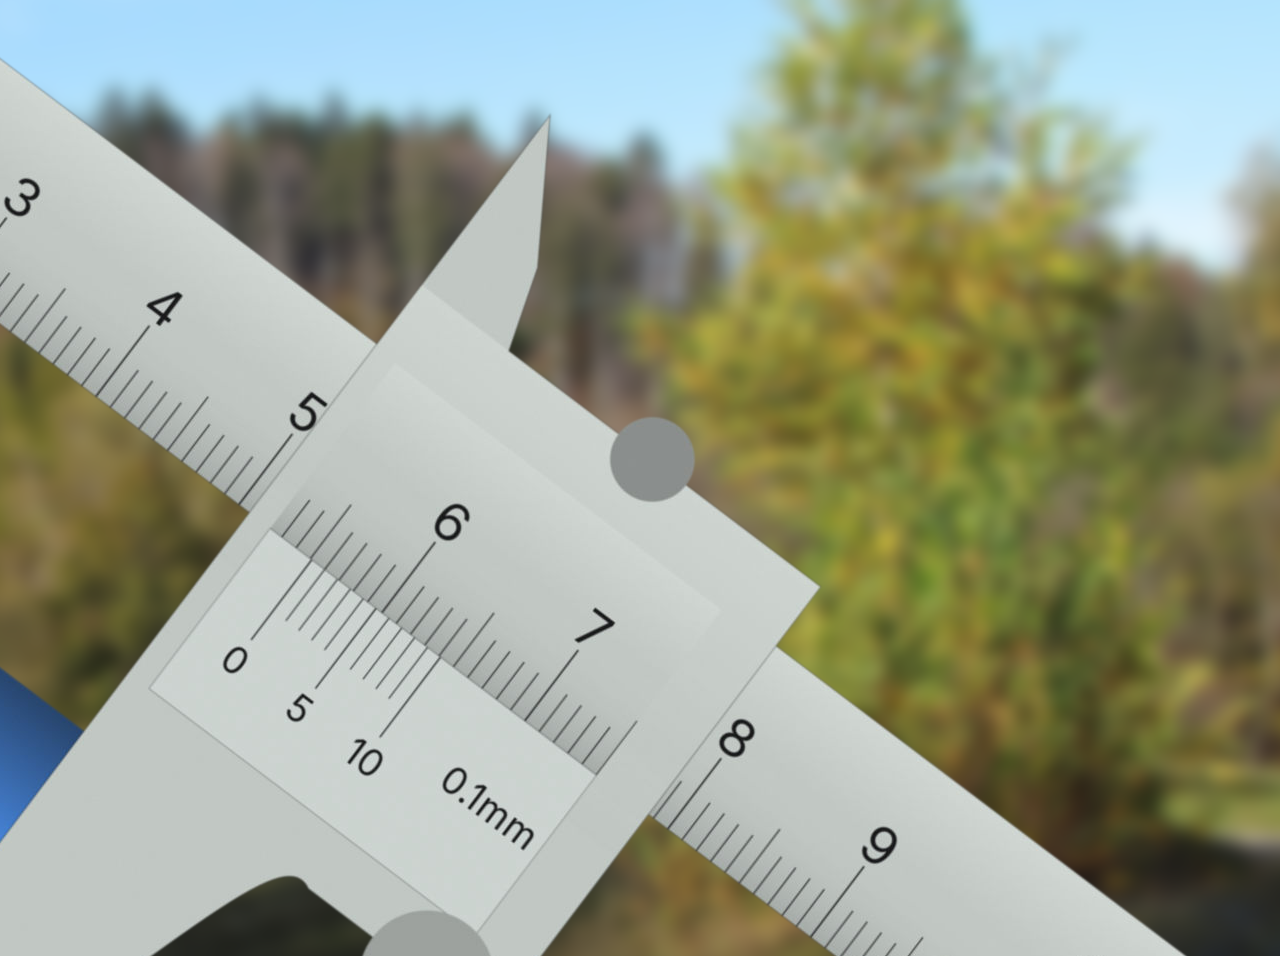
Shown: 55.1; mm
